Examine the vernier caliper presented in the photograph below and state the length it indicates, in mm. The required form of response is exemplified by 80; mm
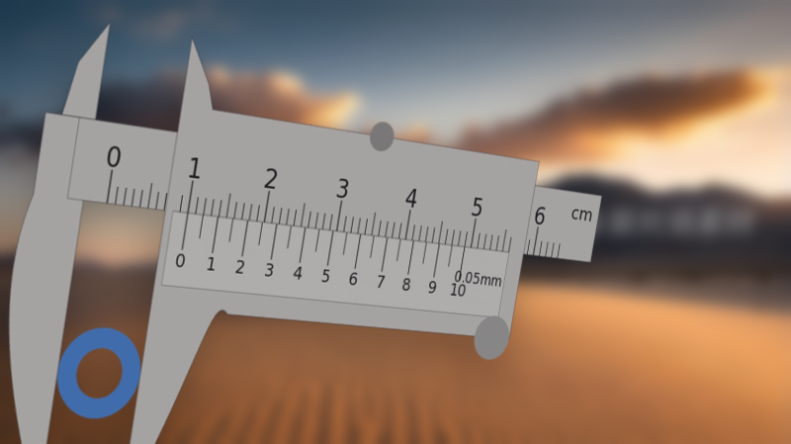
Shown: 10.0; mm
